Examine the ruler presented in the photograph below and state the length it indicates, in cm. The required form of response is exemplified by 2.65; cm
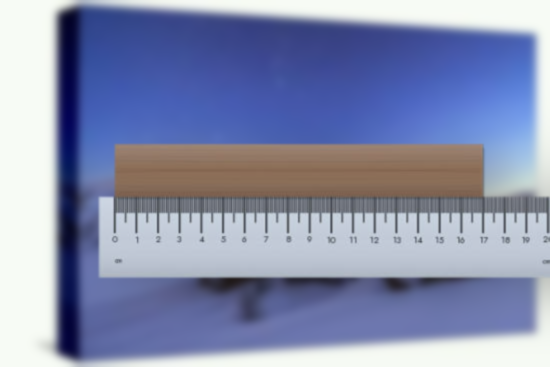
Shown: 17; cm
